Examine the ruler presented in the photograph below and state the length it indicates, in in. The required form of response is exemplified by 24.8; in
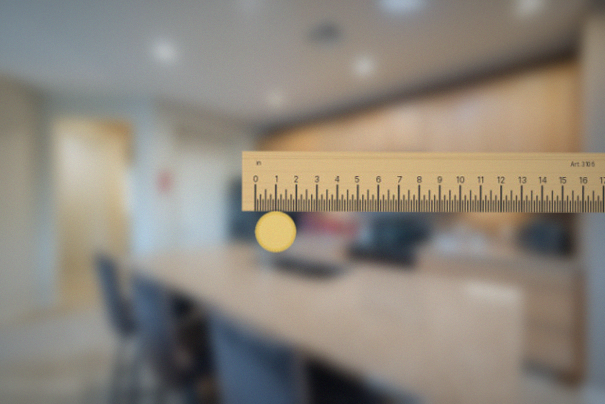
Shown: 2; in
